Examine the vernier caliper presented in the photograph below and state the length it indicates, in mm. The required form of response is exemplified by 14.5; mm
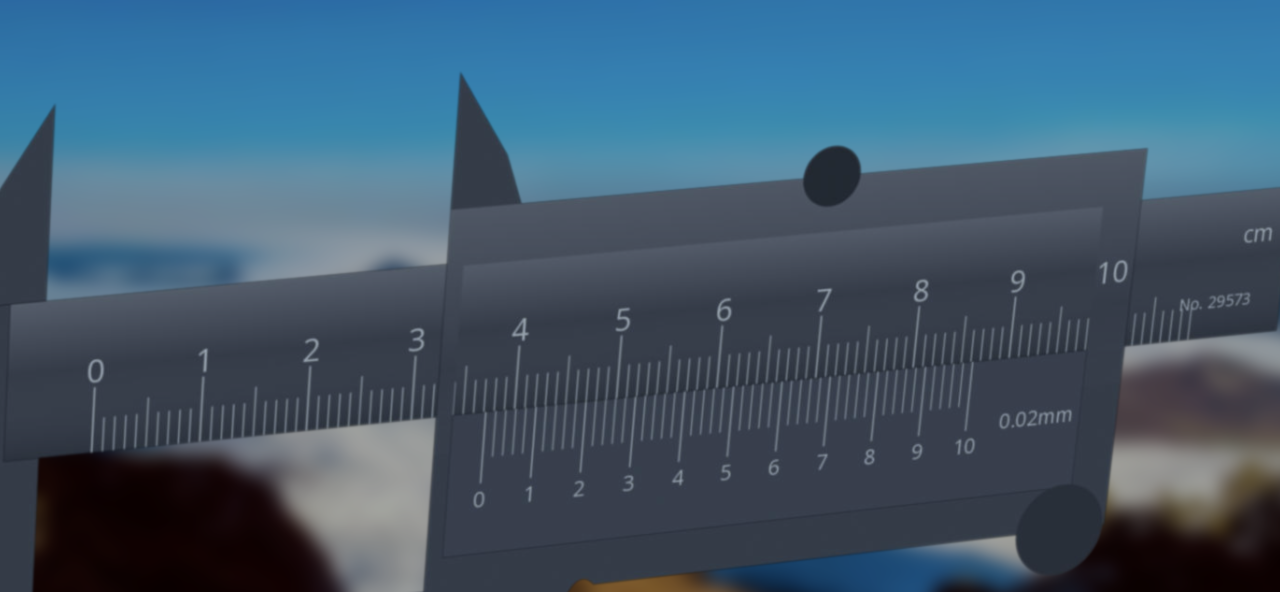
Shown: 37.2; mm
